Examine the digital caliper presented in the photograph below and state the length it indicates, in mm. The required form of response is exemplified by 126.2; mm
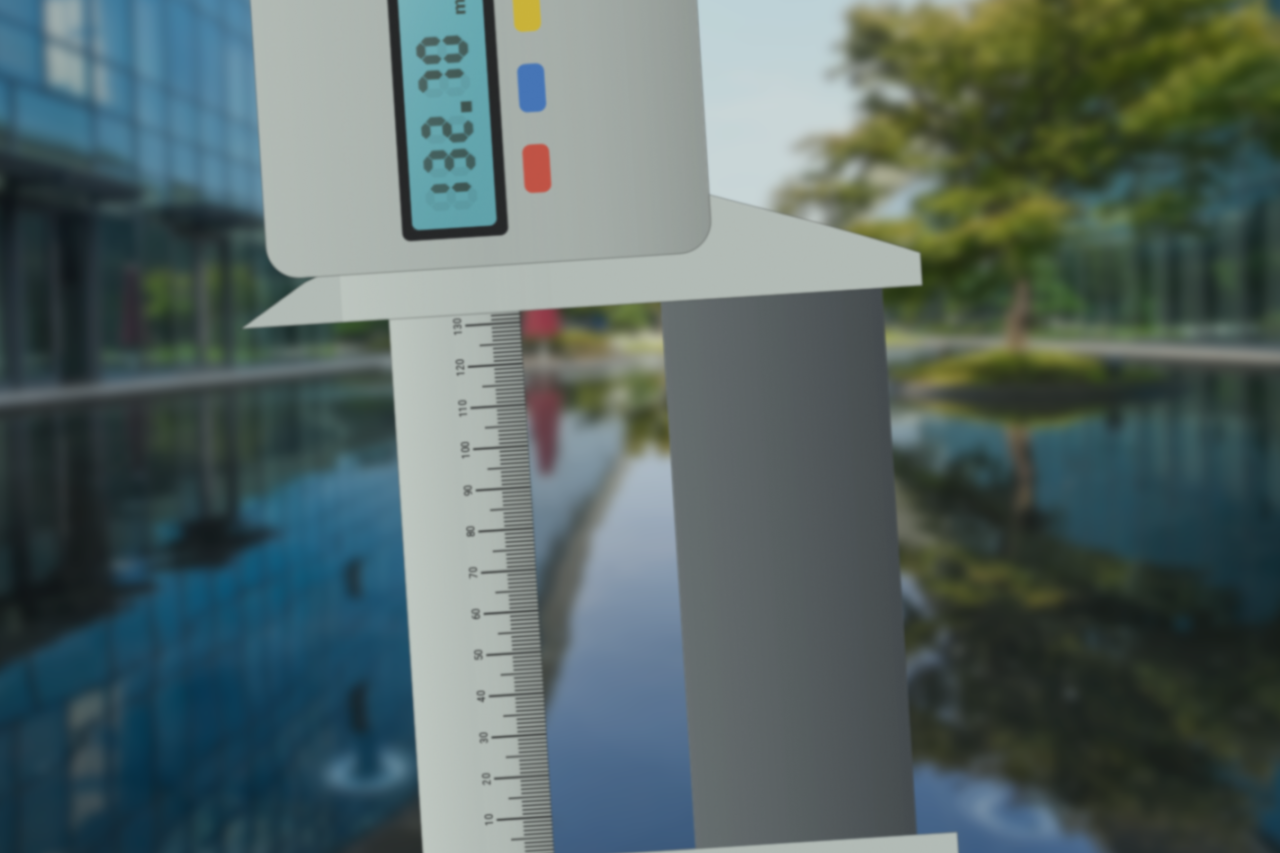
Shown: 132.70; mm
